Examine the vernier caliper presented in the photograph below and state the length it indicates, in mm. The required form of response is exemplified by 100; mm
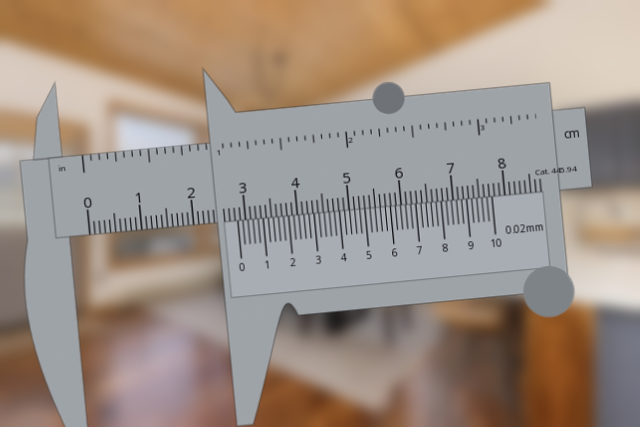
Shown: 28.5; mm
